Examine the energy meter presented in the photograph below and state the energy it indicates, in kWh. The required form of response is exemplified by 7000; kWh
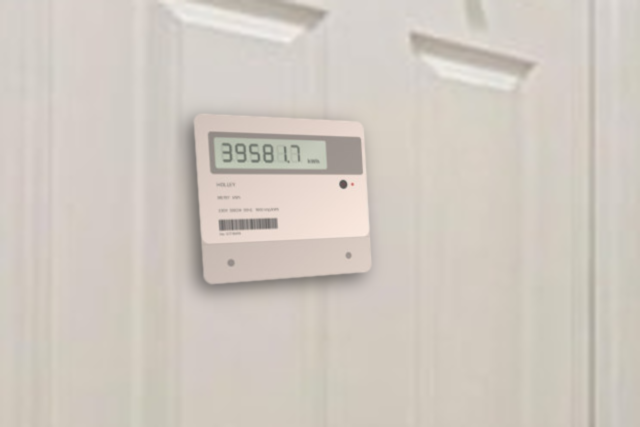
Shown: 39581.7; kWh
